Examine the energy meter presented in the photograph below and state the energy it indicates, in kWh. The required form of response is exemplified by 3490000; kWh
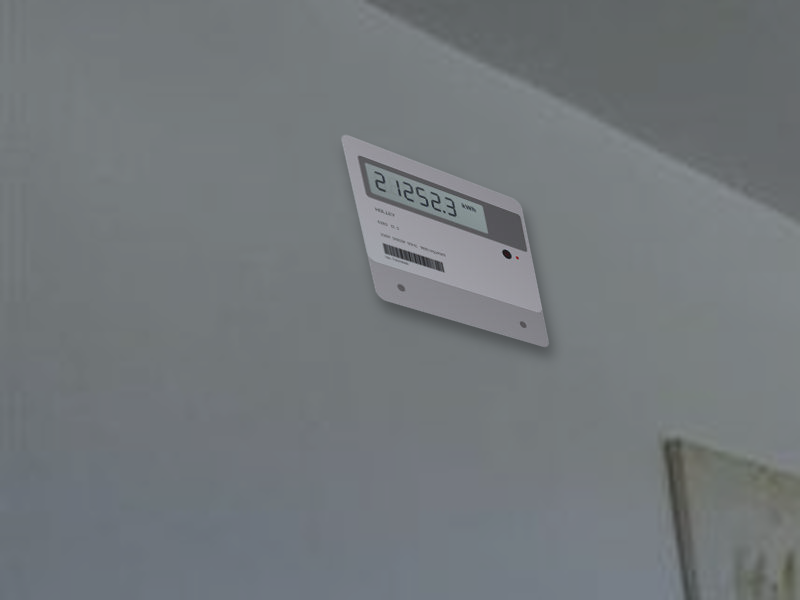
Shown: 21252.3; kWh
